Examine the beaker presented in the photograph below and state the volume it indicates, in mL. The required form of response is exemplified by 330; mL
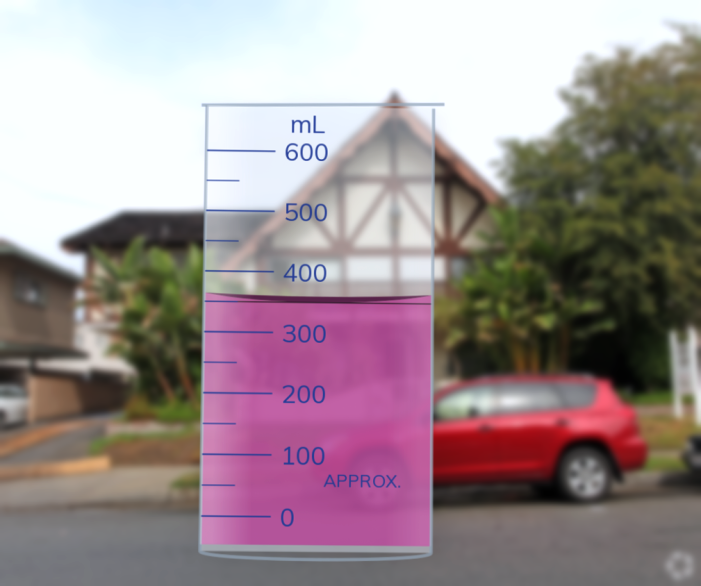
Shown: 350; mL
